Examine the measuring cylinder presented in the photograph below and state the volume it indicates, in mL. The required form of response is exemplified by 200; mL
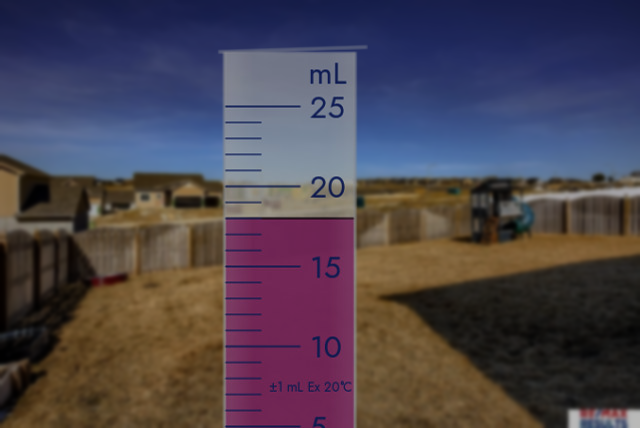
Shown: 18; mL
